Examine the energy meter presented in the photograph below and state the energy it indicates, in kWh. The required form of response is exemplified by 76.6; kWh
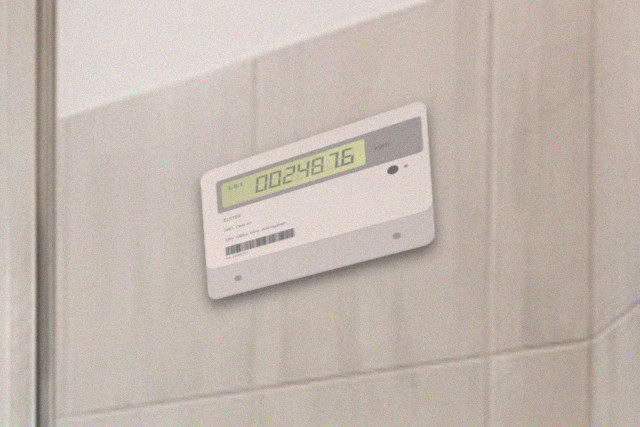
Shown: 2487.6; kWh
